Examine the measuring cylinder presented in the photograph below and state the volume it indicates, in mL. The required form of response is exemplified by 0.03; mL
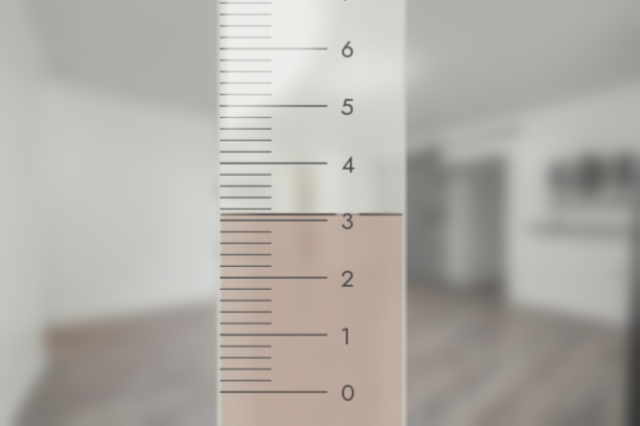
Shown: 3.1; mL
